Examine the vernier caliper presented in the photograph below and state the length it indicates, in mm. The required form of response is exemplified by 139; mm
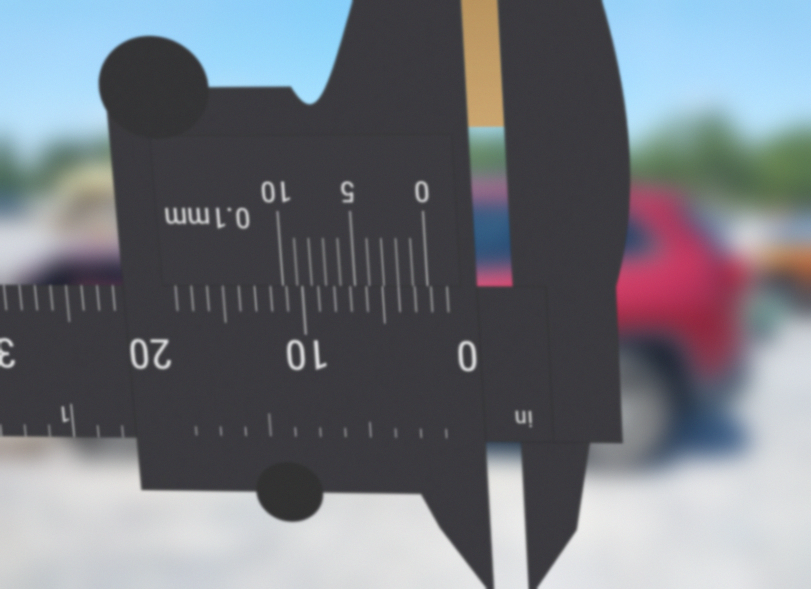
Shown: 2.2; mm
